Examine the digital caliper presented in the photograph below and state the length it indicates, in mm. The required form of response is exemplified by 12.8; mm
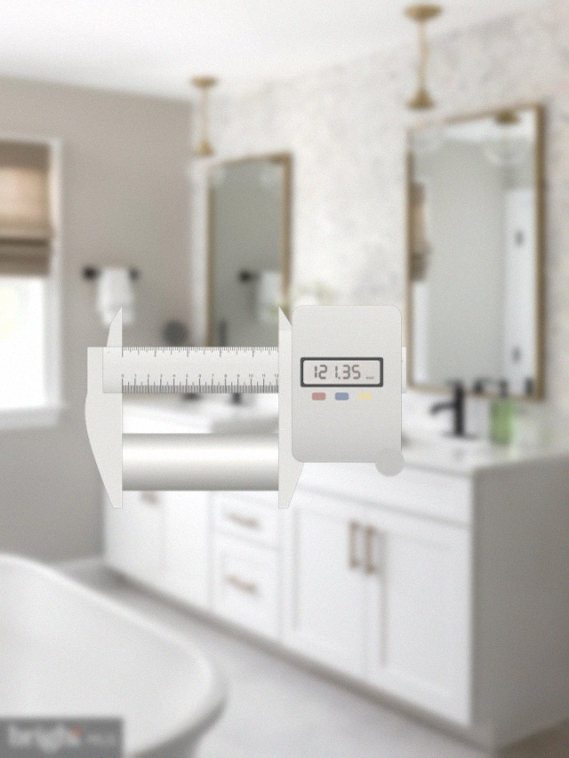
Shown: 121.35; mm
